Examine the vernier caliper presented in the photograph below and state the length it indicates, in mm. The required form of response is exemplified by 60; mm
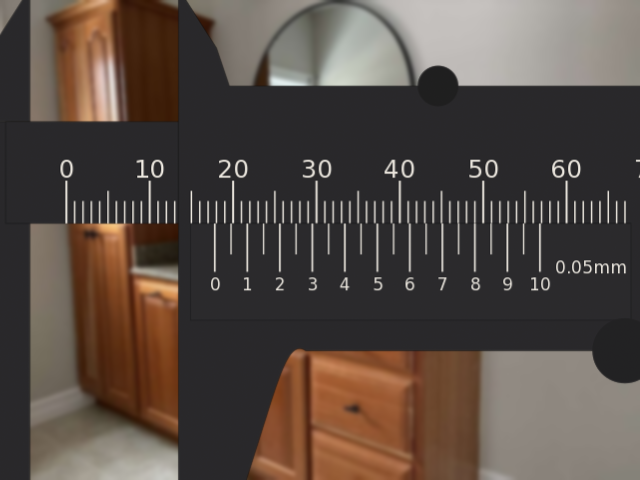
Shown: 17.8; mm
